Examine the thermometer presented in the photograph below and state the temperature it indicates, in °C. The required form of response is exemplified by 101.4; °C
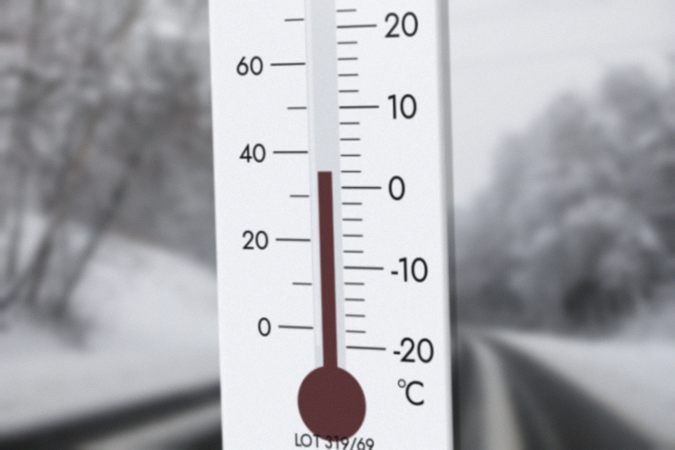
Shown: 2; °C
